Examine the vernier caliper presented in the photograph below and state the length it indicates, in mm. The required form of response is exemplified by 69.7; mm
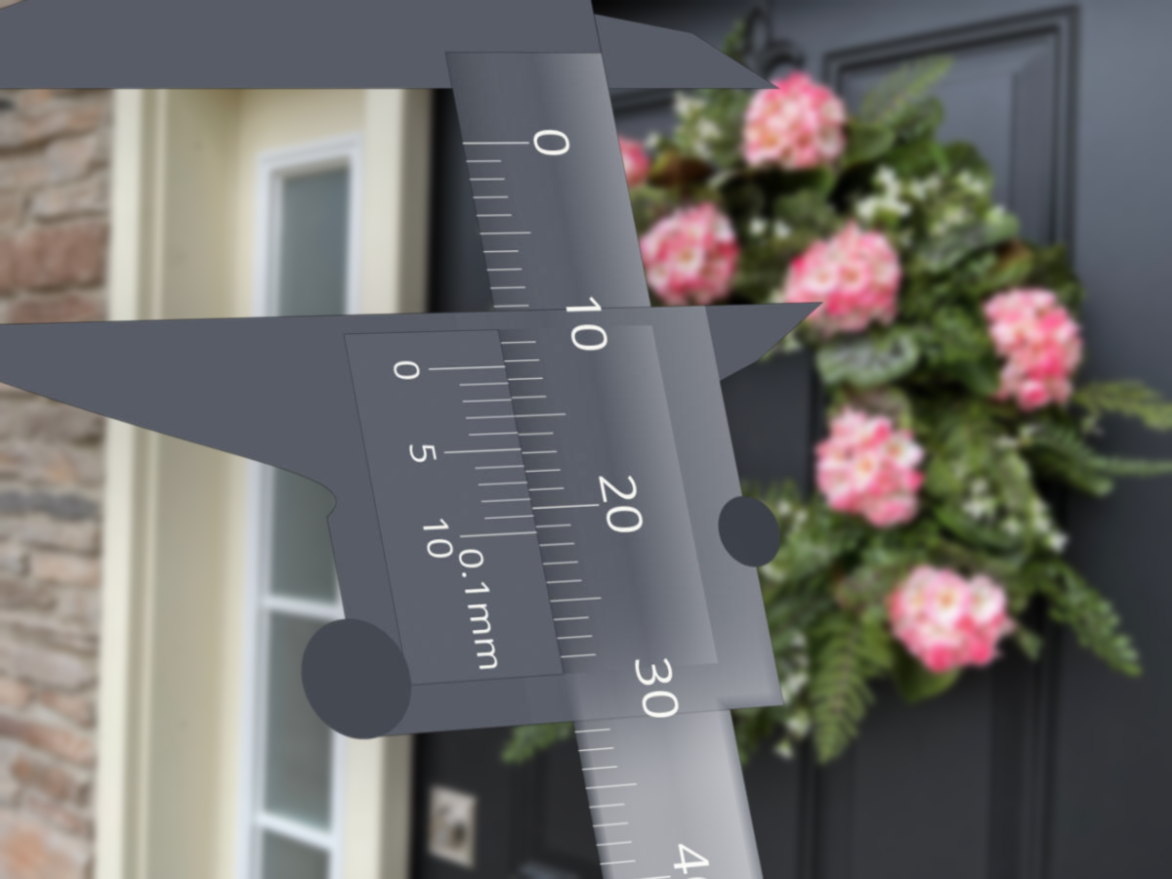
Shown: 12.3; mm
